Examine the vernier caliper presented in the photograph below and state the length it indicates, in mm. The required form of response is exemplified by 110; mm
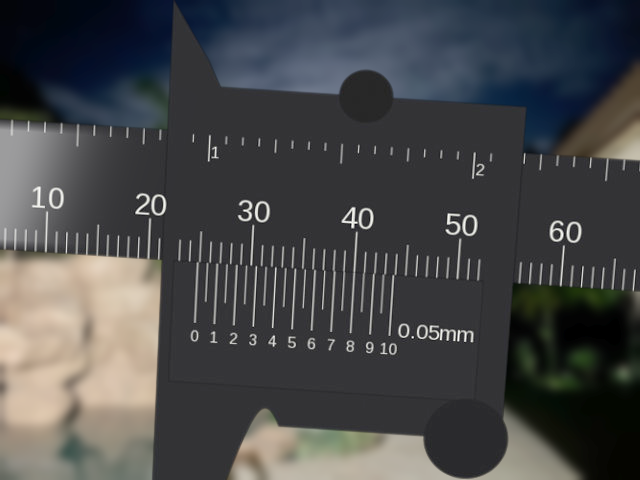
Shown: 24.8; mm
